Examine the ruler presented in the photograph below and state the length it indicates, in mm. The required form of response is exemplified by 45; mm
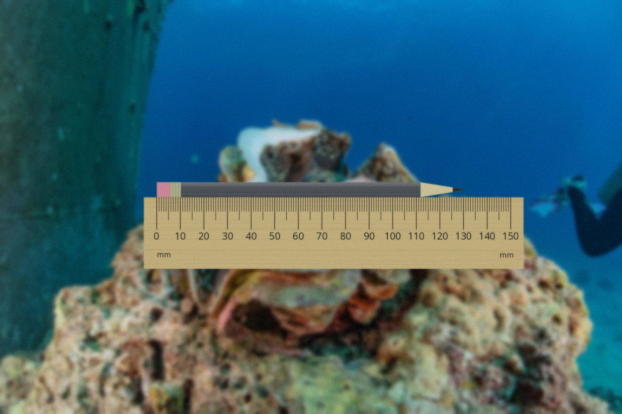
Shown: 130; mm
